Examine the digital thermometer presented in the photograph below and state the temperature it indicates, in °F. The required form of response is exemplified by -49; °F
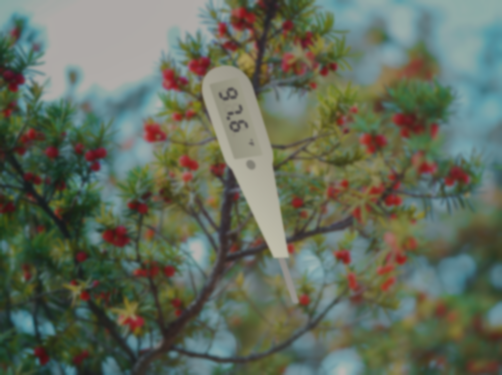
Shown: 97.6; °F
